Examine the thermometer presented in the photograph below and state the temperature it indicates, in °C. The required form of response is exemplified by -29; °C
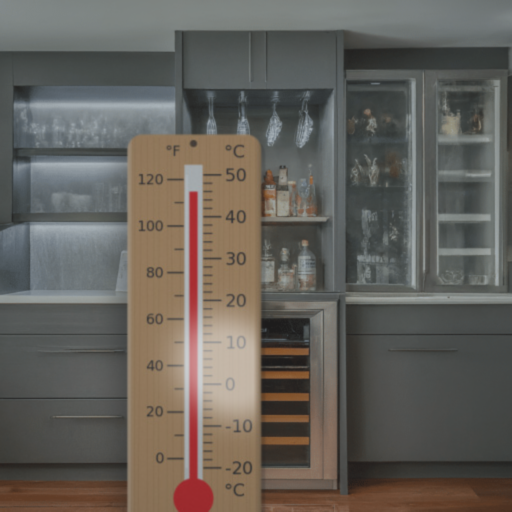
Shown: 46; °C
